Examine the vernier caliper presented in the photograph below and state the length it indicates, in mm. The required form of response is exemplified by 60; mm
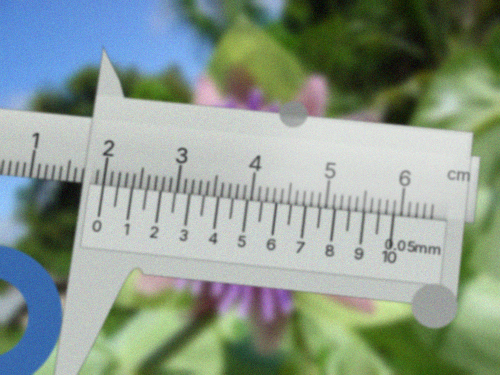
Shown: 20.0; mm
